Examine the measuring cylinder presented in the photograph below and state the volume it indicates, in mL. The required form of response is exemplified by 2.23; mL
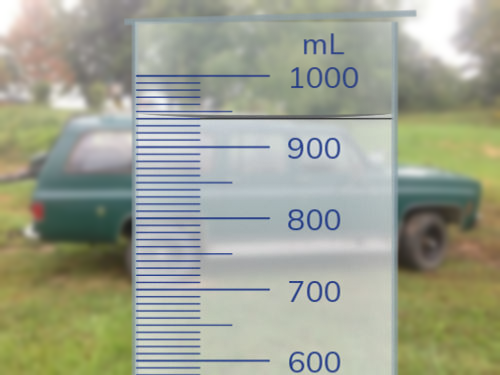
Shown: 940; mL
